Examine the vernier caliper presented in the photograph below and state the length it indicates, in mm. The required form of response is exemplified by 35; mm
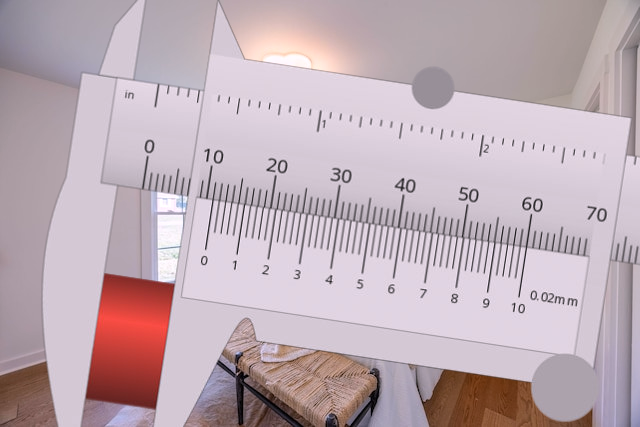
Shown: 11.0; mm
